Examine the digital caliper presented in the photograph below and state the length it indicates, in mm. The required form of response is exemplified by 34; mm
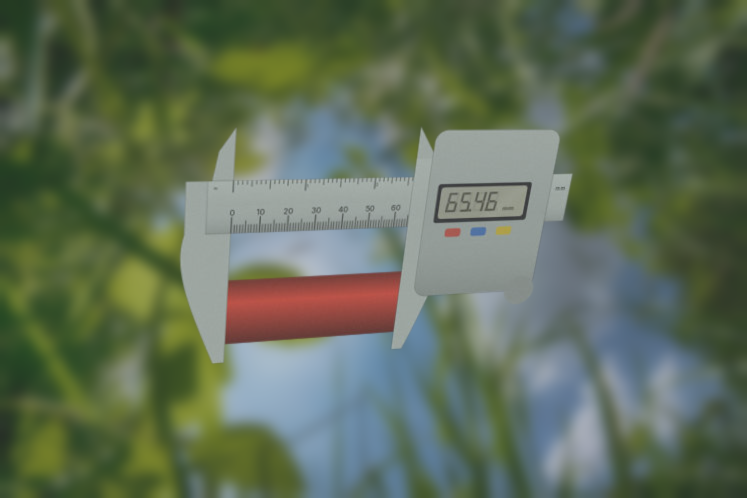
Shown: 65.46; mm
